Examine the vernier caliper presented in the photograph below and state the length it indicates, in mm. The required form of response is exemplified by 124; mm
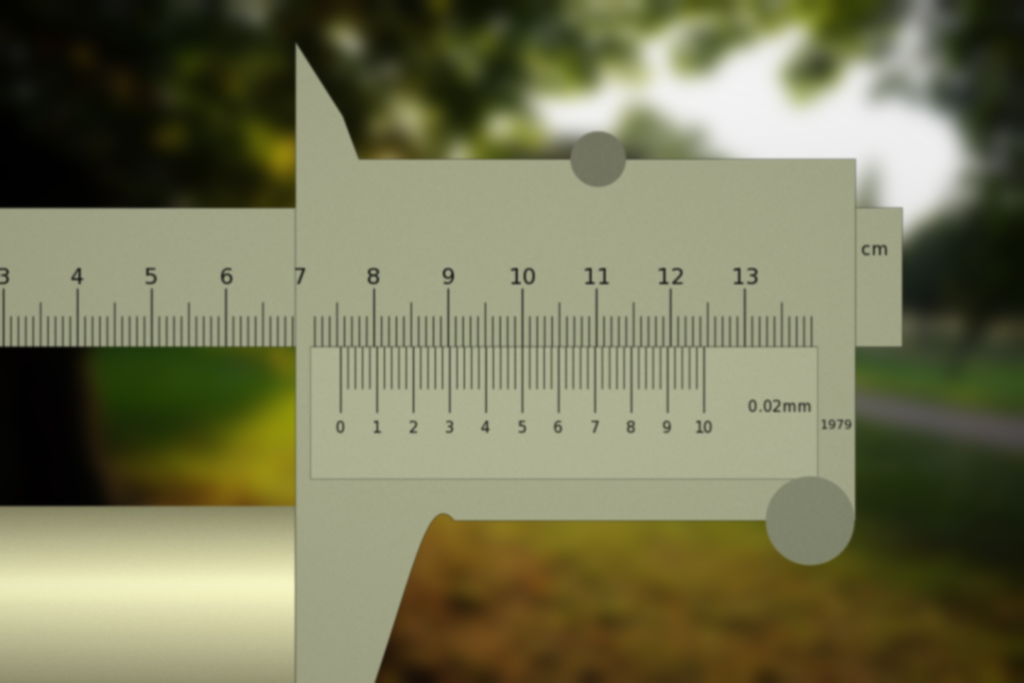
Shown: 75.5; mm
